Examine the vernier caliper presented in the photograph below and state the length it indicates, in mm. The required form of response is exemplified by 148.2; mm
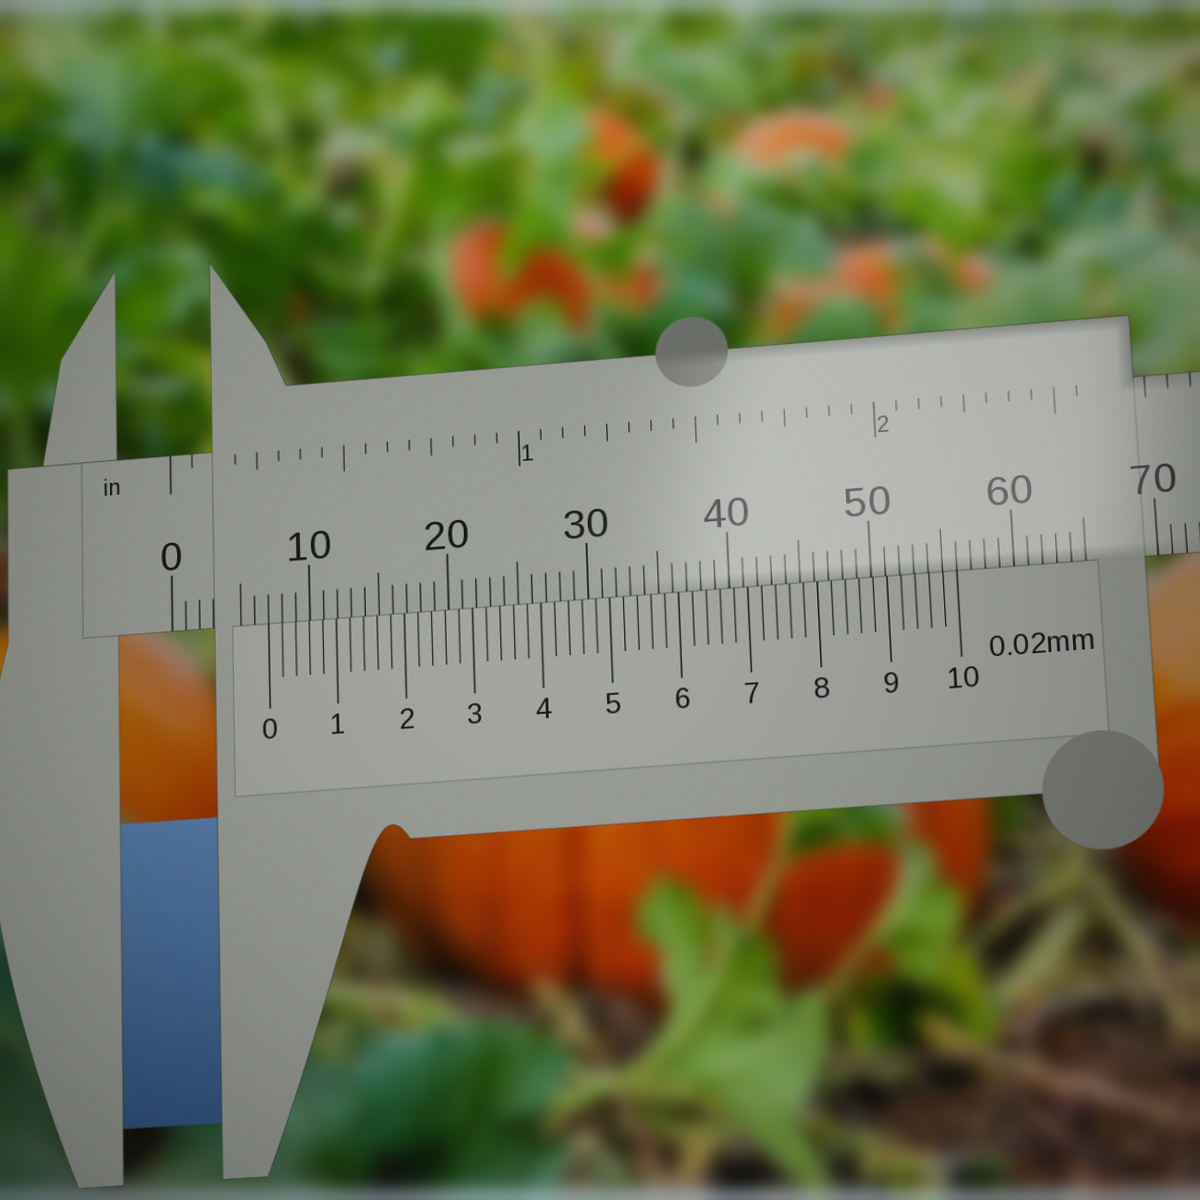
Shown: 7.0; mm
